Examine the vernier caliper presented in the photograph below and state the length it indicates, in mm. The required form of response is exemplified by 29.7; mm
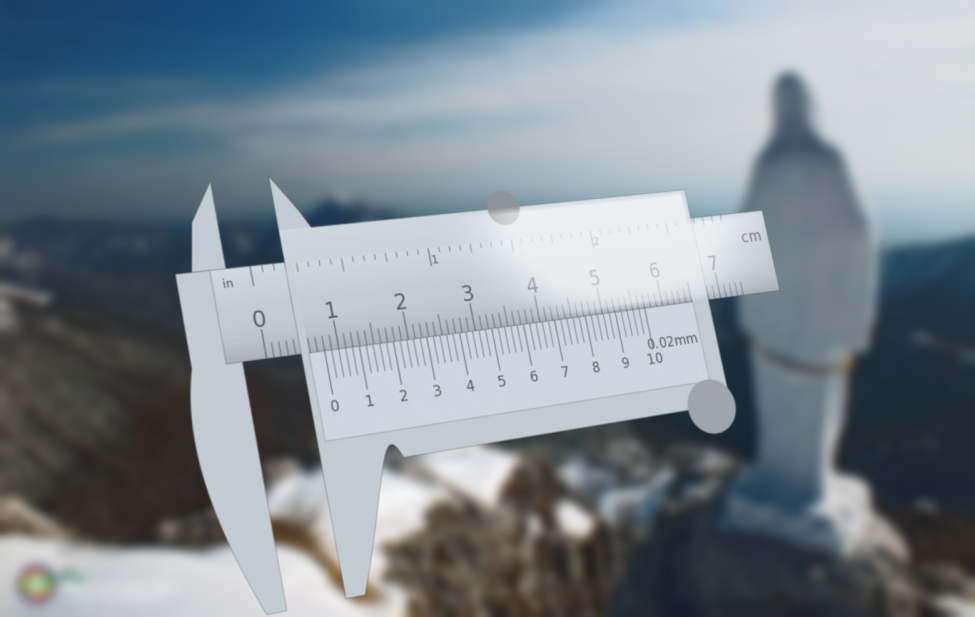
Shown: 8.0; mm
